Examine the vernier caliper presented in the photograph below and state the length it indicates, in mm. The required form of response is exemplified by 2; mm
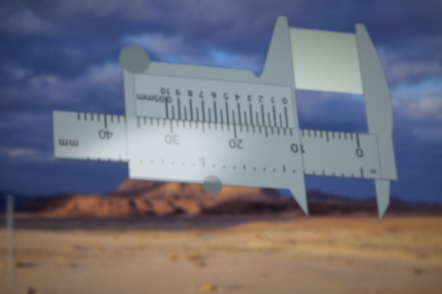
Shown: 11.5; mm
